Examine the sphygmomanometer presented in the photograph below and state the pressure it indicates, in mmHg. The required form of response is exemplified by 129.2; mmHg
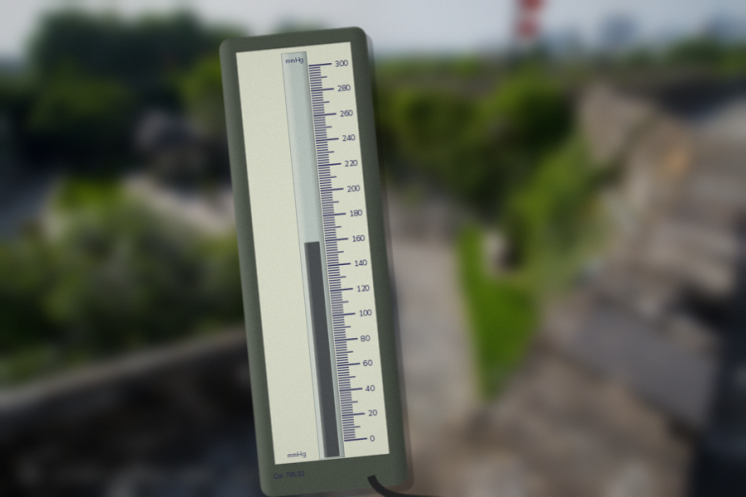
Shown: 160; mmHg
